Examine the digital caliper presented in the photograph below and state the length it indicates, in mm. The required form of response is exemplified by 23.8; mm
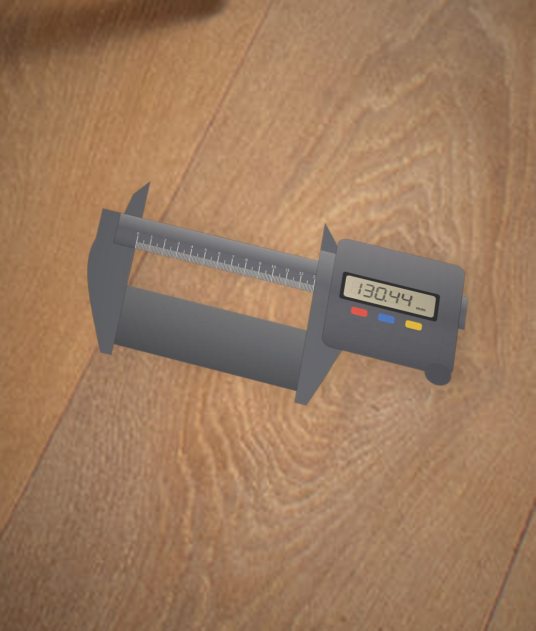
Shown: 130.44; mm
